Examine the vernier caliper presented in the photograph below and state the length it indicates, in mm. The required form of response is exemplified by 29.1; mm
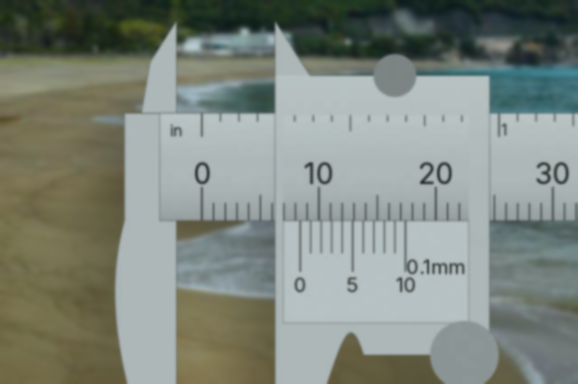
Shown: 8.4; mm
